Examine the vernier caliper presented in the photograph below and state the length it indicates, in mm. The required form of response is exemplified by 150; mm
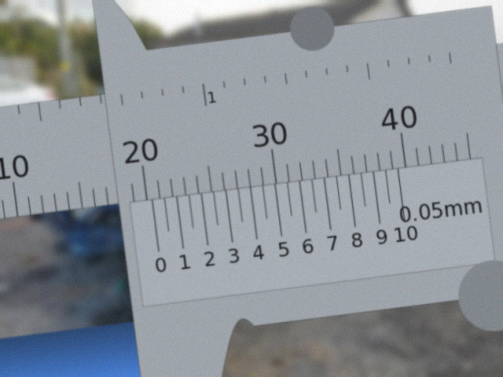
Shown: 20.4; mm
